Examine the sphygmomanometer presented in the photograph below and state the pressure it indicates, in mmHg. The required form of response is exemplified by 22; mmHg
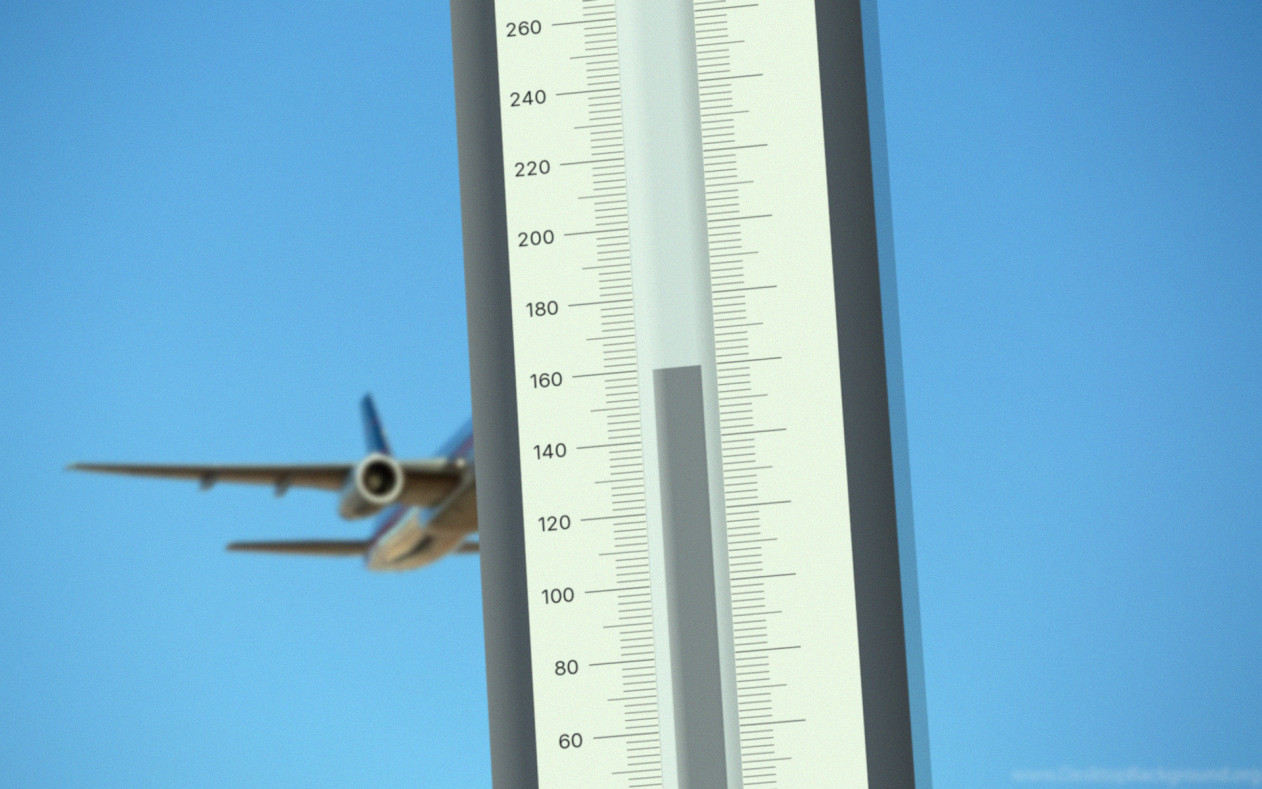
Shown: 160; mmHg
